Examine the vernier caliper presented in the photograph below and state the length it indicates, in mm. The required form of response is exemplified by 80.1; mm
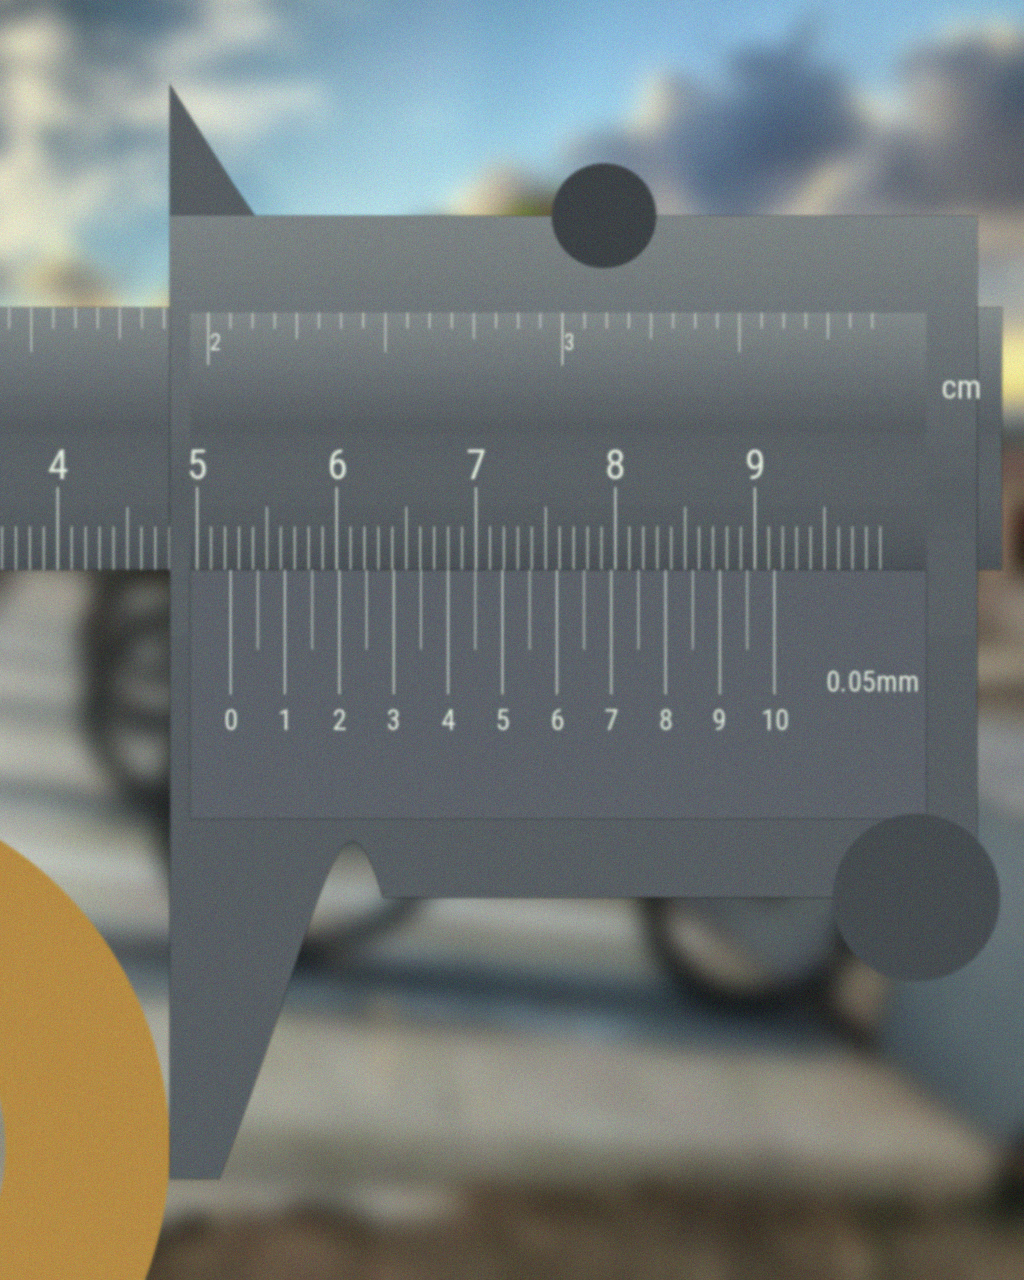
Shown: 52.4; mm
